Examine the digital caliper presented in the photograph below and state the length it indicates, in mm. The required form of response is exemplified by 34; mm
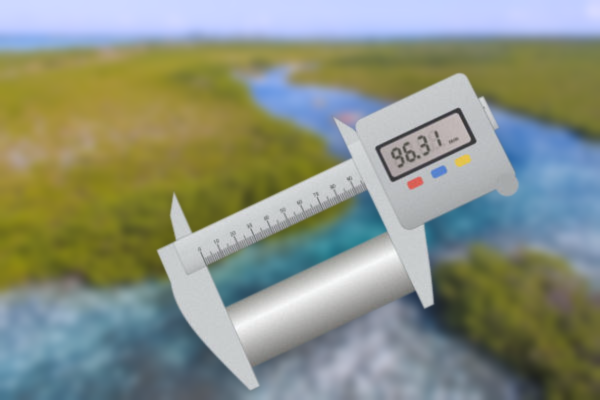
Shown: 96.31; mm
